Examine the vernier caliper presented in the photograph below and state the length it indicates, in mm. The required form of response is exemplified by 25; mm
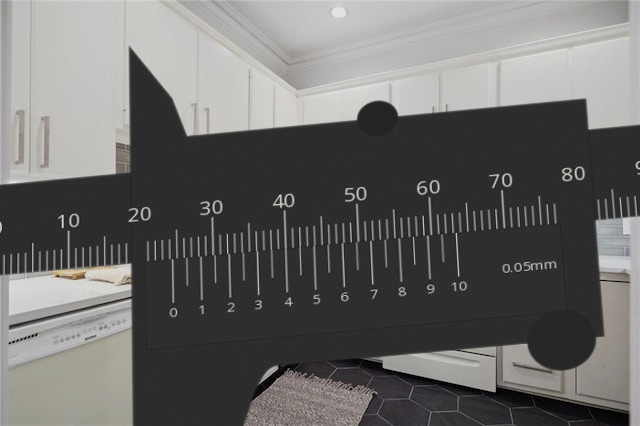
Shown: 24.4; mm
